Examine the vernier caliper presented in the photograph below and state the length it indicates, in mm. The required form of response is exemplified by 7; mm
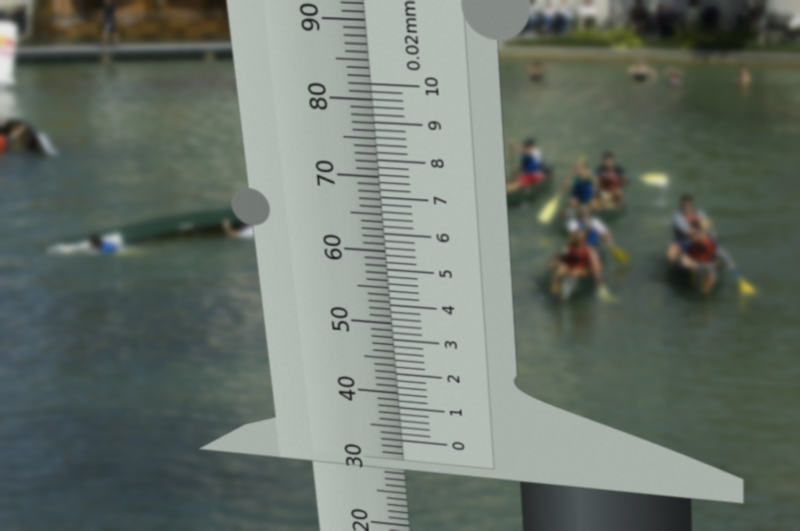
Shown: 33.0; mm
